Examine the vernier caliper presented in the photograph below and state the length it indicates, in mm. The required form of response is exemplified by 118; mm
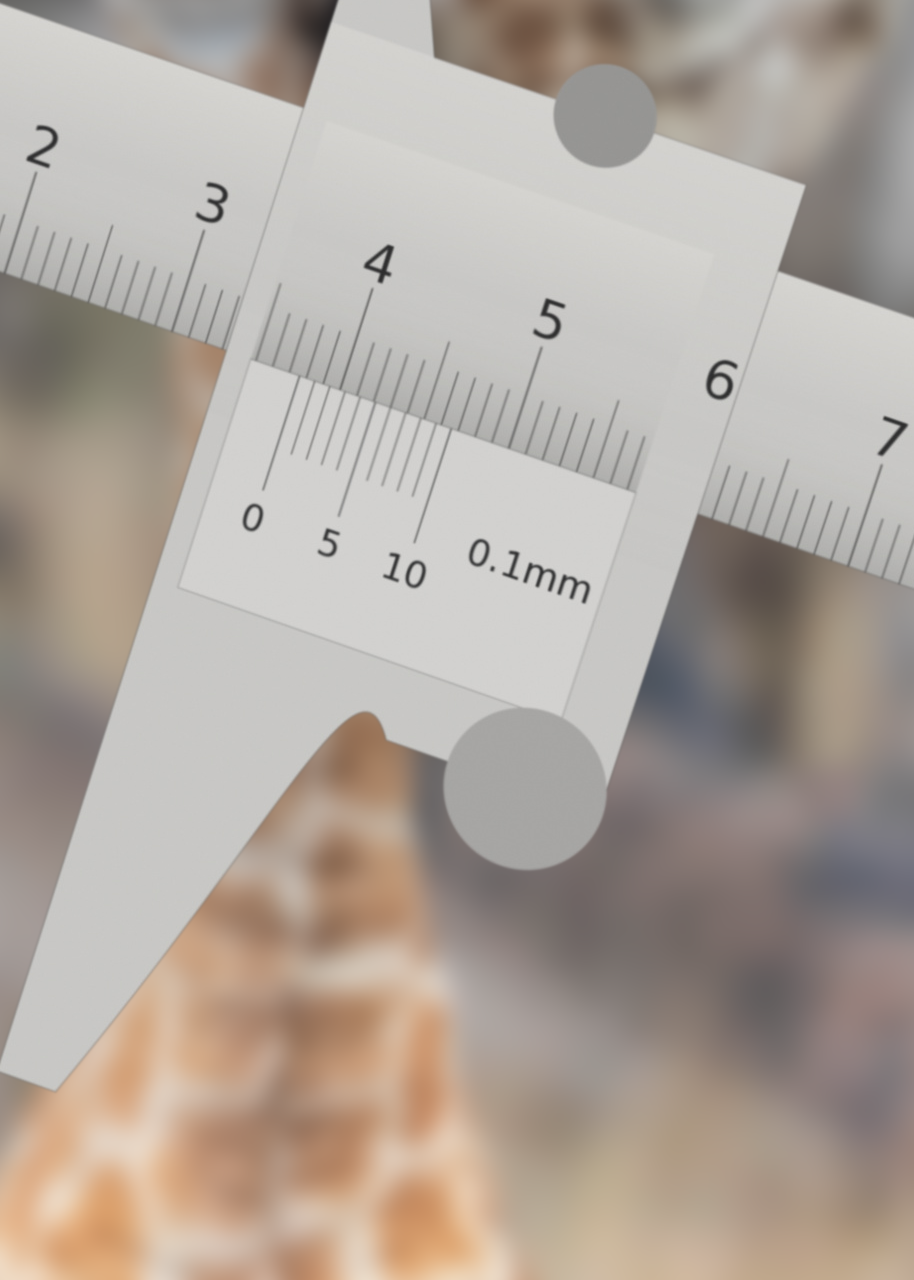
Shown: 37.6; mm
